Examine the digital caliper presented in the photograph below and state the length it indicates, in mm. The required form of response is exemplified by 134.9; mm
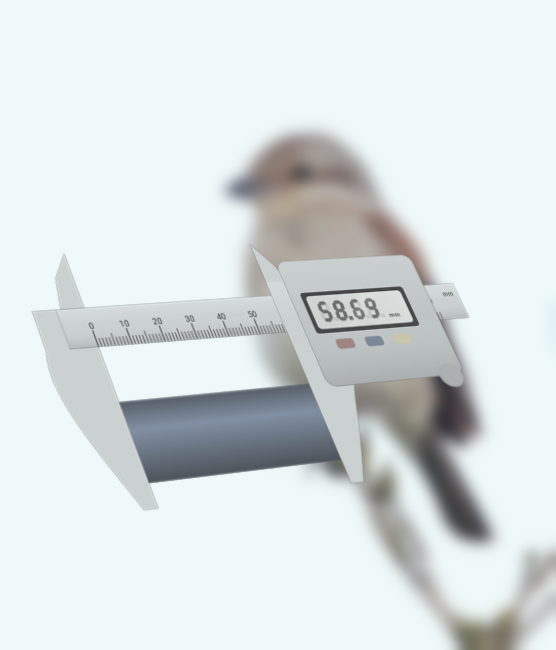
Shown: 58.69; mm
